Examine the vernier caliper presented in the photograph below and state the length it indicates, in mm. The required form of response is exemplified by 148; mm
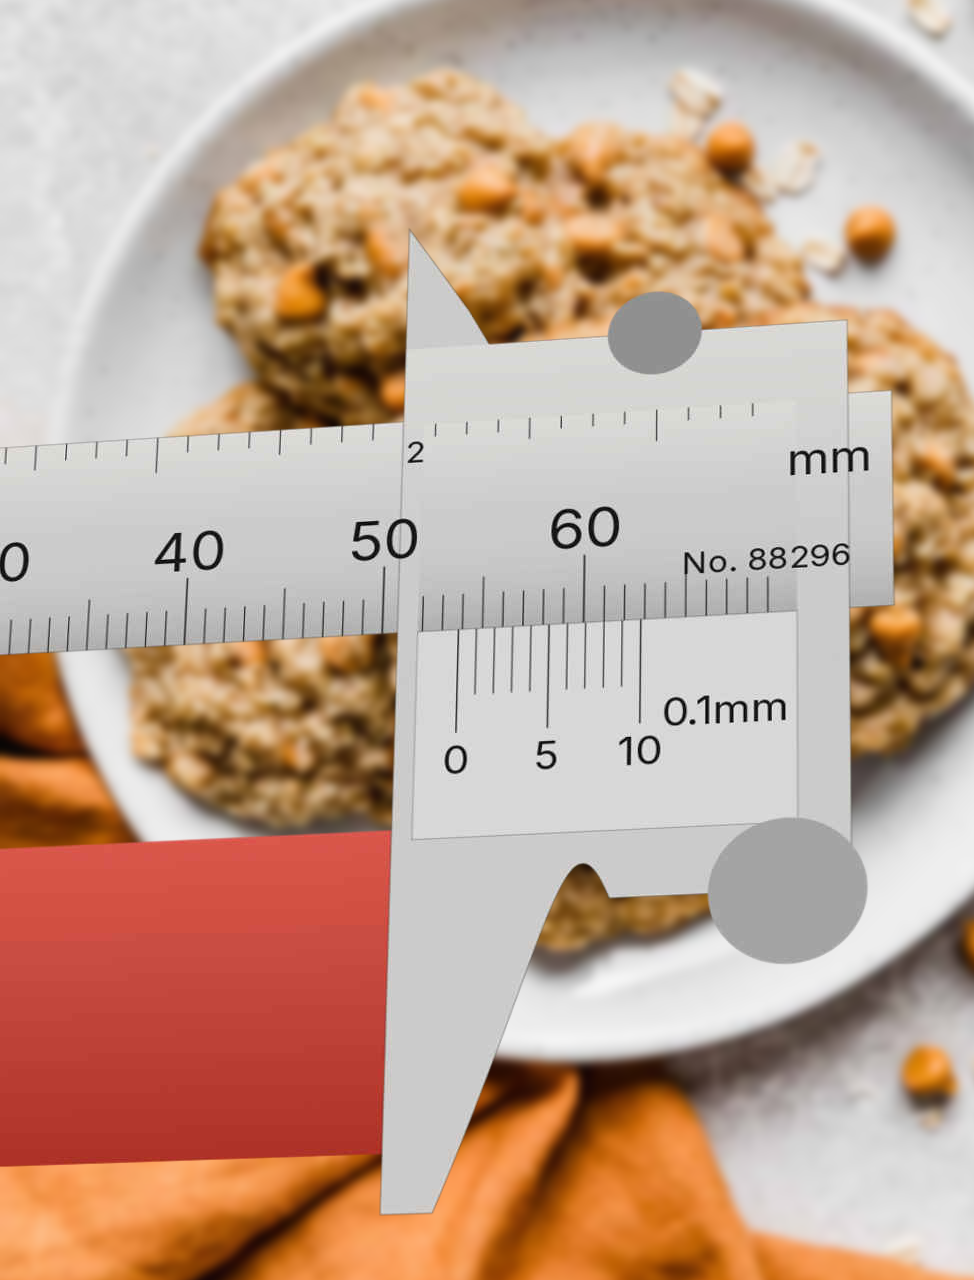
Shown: 53.8; mm
